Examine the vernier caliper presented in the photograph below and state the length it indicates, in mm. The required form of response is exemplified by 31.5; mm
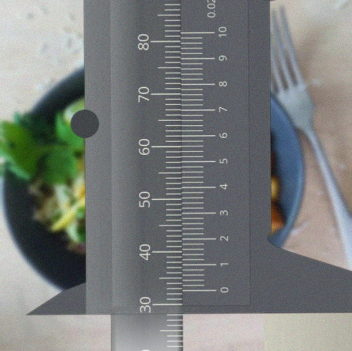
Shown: 32.6; mm
